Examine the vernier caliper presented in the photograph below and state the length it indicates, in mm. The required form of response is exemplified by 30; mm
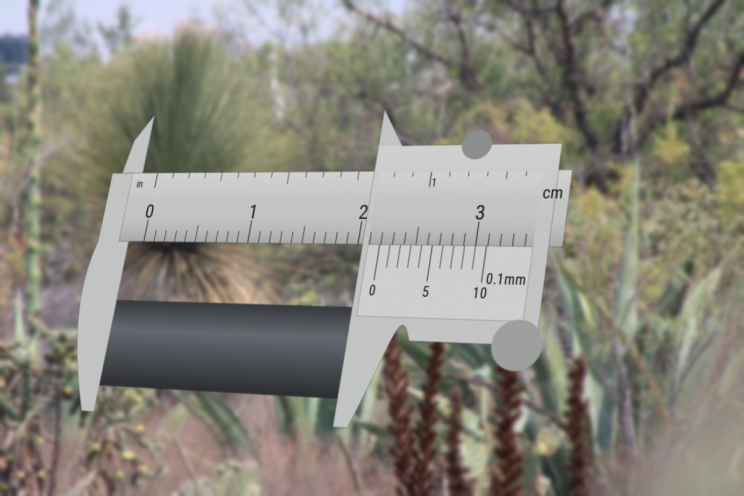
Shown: 21.9; mm
